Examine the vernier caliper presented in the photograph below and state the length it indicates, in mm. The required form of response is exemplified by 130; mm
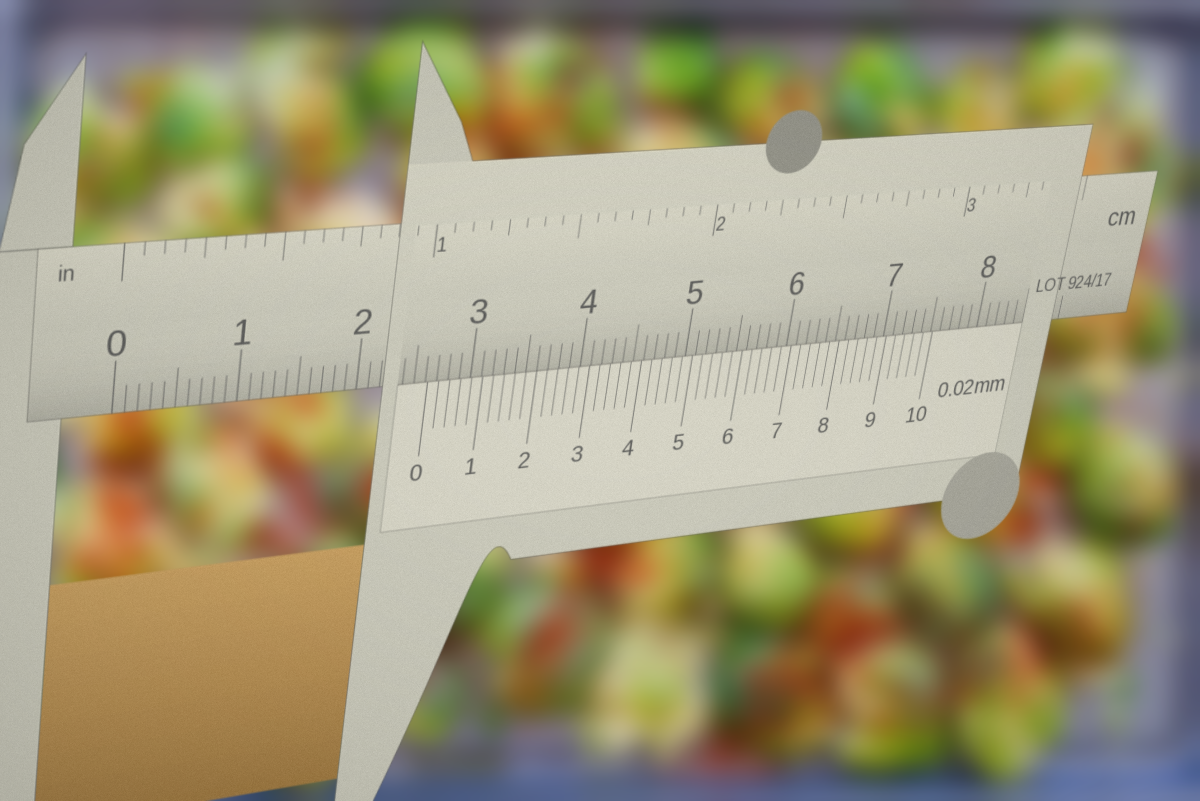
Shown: 26.2; mm
